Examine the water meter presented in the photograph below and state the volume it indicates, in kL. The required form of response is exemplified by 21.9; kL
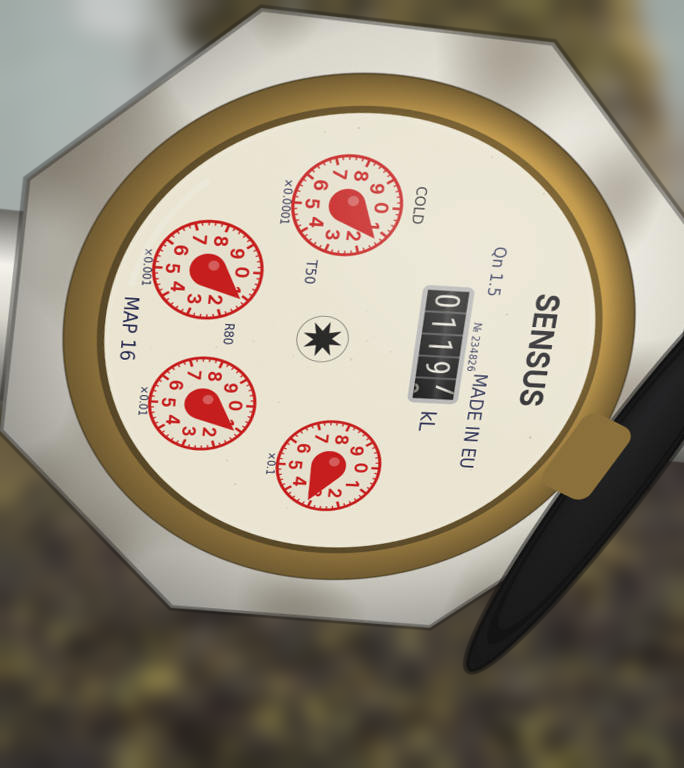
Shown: 1197.3111; kL
